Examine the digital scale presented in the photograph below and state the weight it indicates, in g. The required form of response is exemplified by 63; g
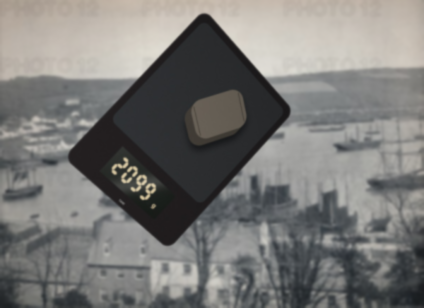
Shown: 2099; g
